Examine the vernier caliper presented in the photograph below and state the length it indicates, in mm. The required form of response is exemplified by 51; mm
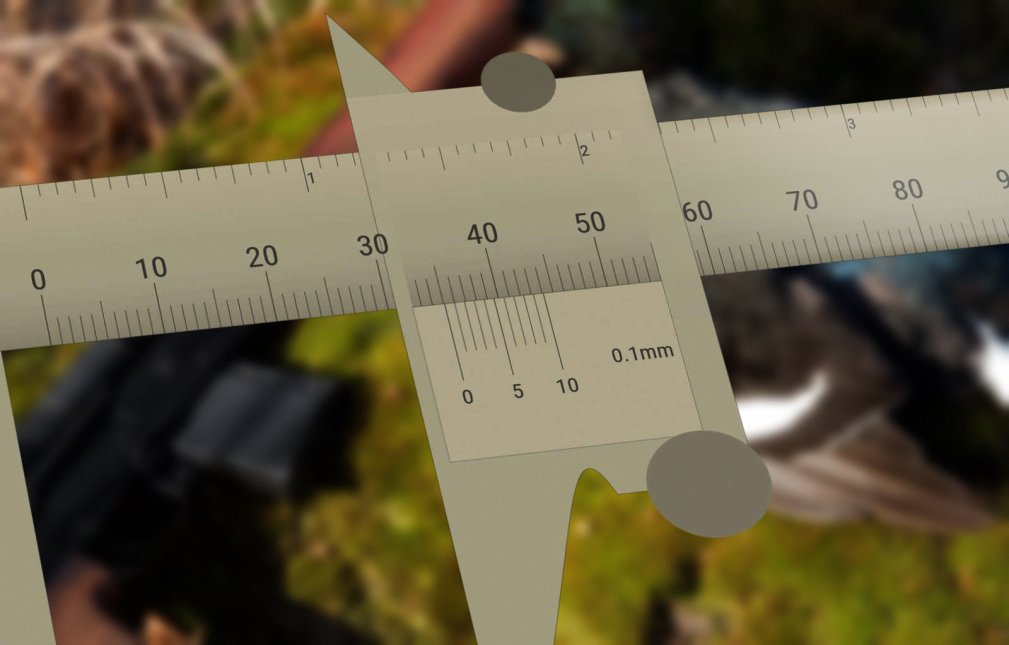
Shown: 35.1; mm
